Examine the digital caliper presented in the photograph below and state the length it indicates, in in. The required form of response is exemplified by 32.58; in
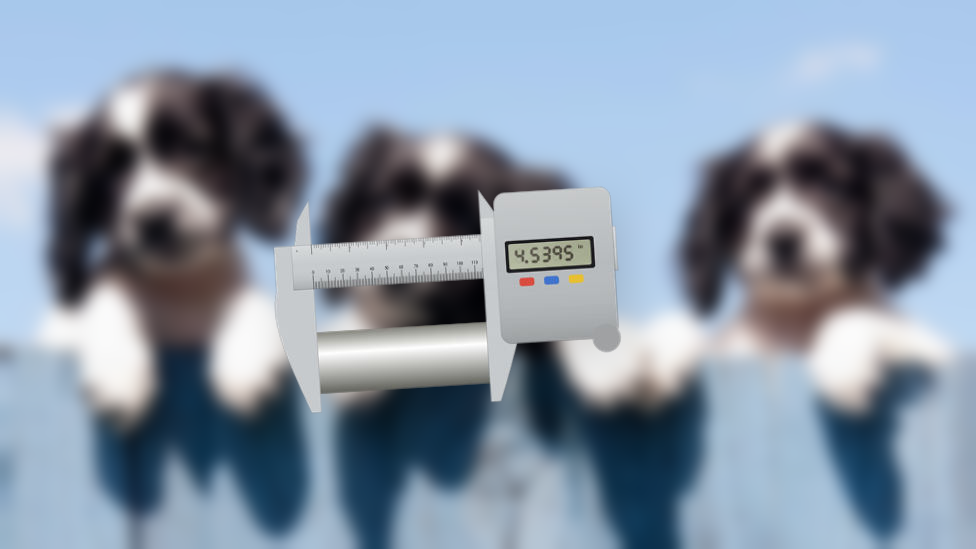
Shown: 4.5395; in
